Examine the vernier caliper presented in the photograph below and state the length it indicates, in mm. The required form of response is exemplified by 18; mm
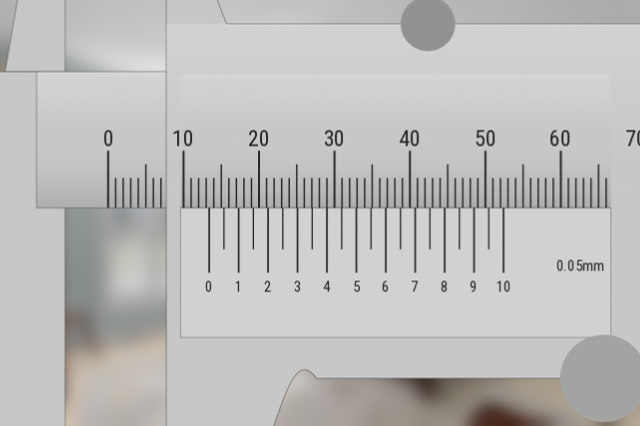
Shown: 13.4; mm
